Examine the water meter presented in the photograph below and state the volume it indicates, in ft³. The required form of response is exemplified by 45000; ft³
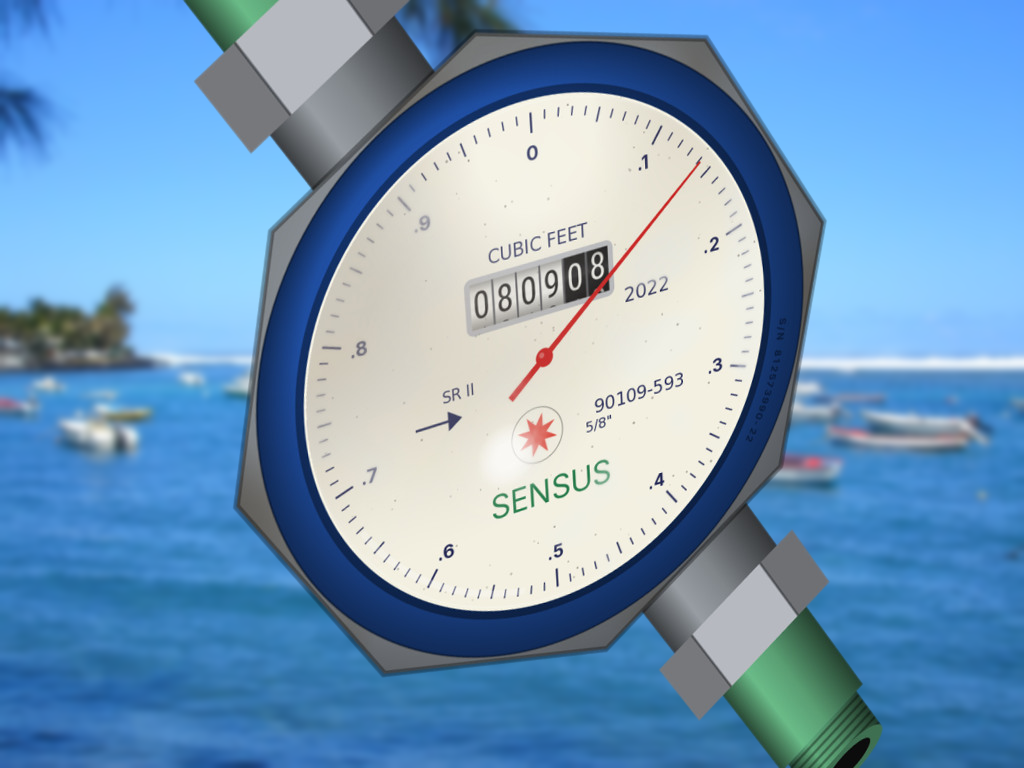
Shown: 80908.14; ft³
